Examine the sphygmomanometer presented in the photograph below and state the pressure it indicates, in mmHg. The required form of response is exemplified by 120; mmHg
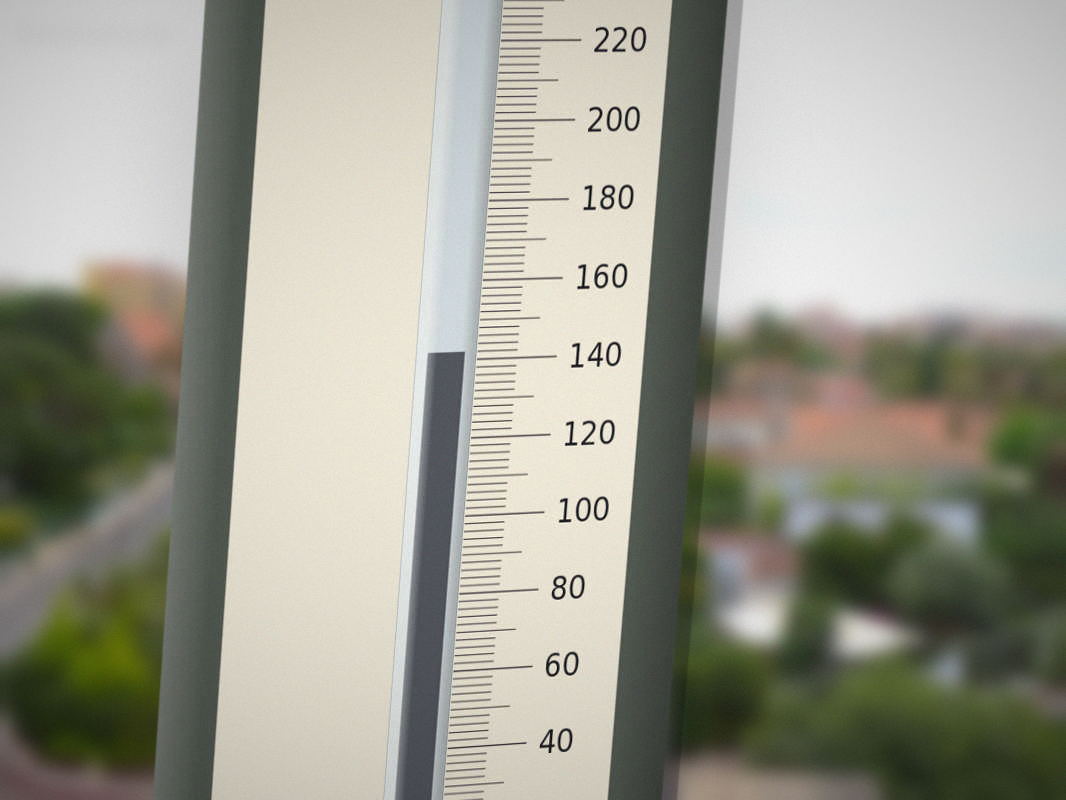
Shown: 142; mmHg
